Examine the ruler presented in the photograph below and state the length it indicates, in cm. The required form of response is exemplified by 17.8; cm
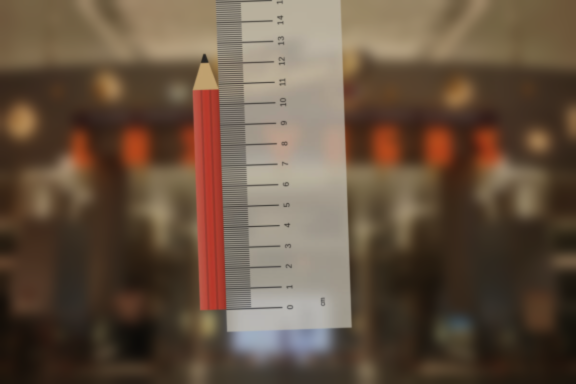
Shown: 12.5; cm
